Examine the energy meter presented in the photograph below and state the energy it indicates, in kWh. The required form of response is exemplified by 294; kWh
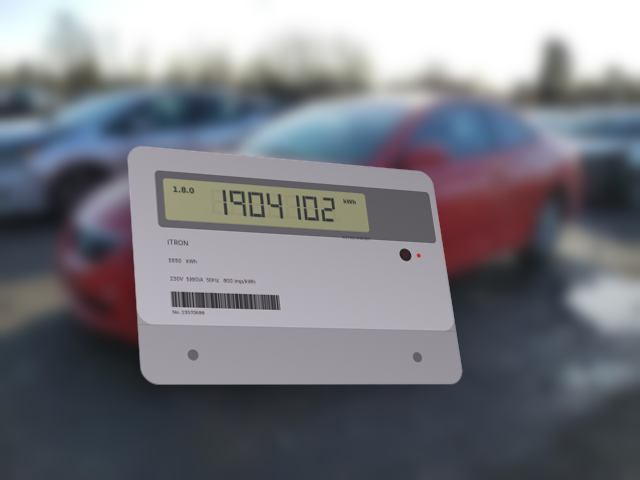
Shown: 1904102; kWh
